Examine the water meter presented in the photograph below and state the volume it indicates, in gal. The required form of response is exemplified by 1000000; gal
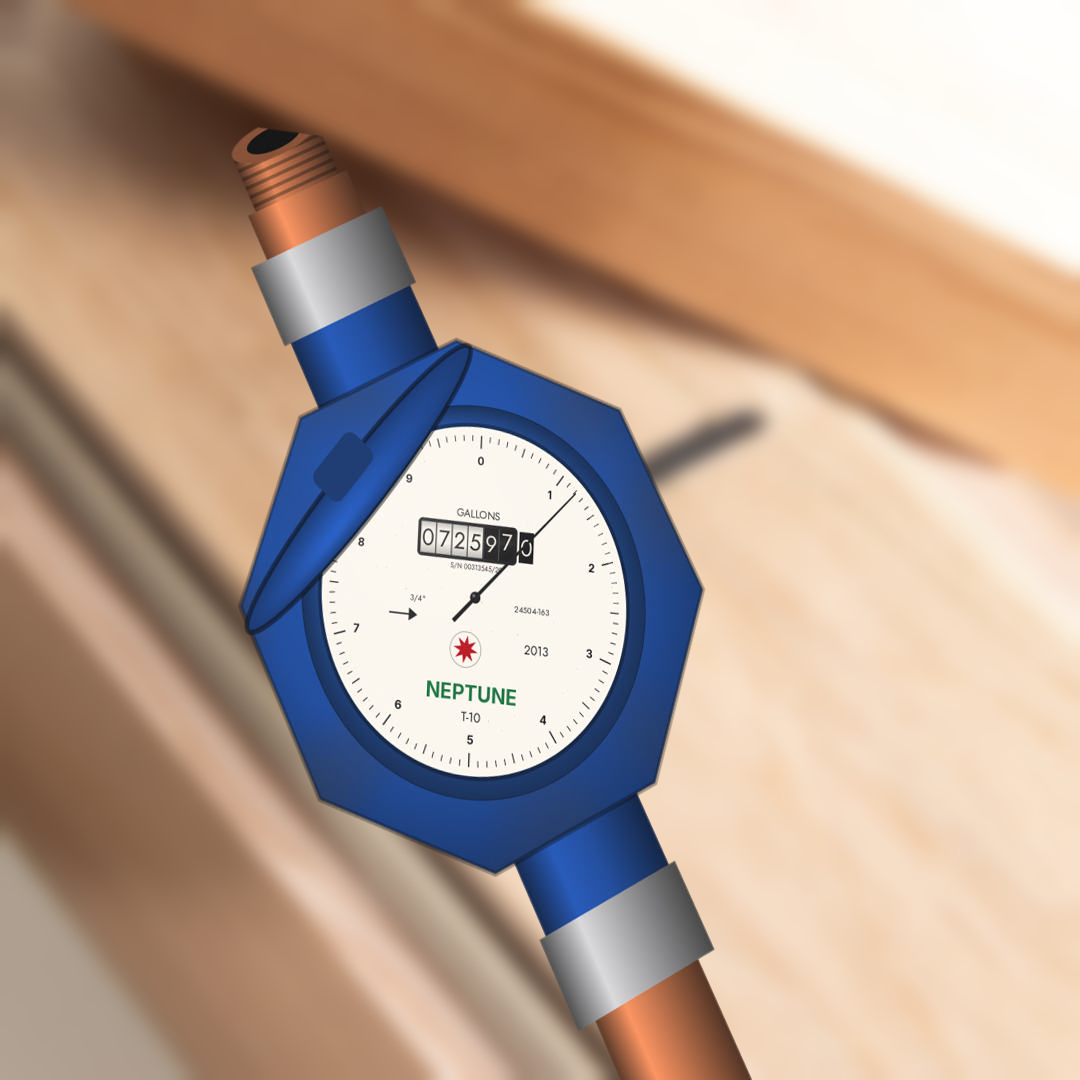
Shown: 725971.2; gal
